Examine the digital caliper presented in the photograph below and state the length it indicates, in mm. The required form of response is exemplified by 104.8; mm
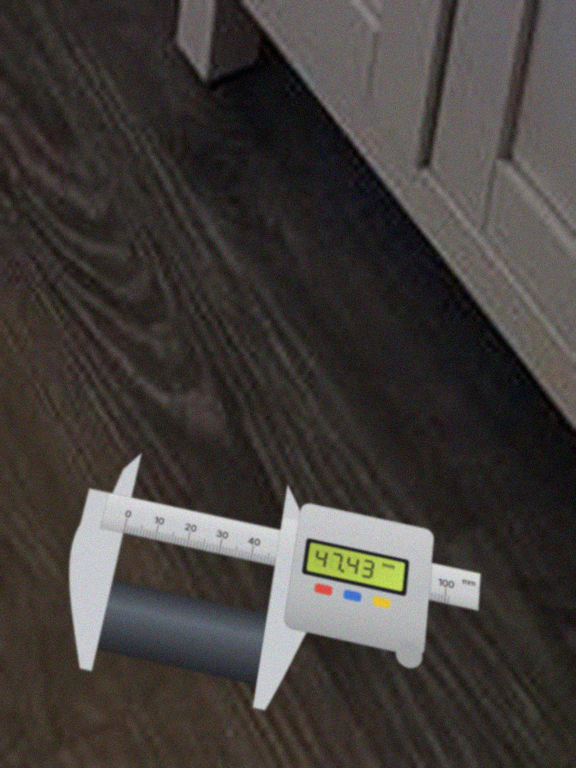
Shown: 47.43; mm
